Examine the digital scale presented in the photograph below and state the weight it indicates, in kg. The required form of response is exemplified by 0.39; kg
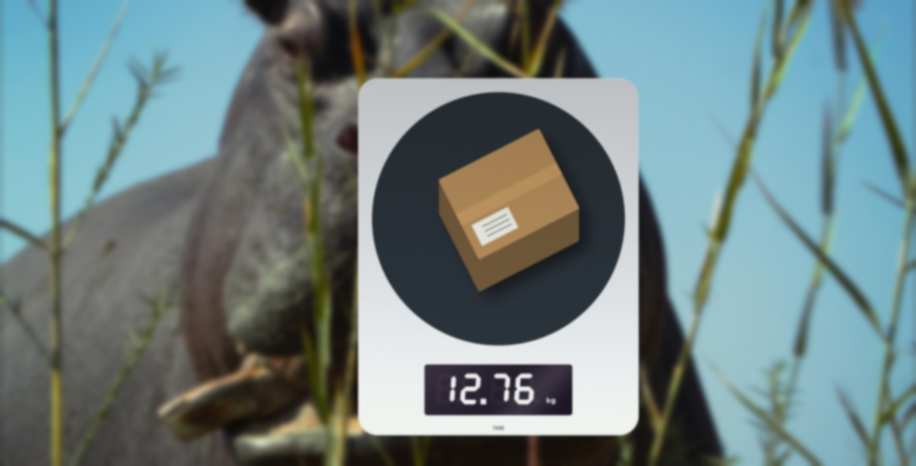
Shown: 12.76; kg
